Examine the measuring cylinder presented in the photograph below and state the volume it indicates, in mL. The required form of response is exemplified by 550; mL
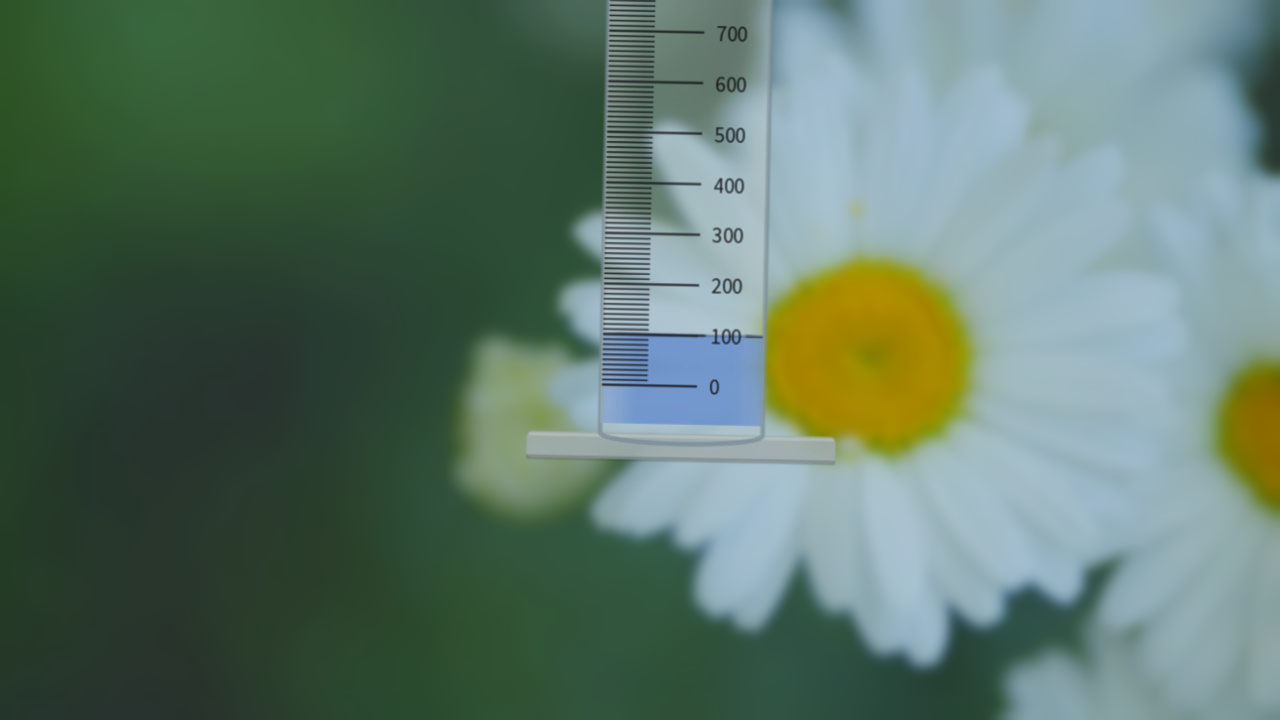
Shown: 100; mL
